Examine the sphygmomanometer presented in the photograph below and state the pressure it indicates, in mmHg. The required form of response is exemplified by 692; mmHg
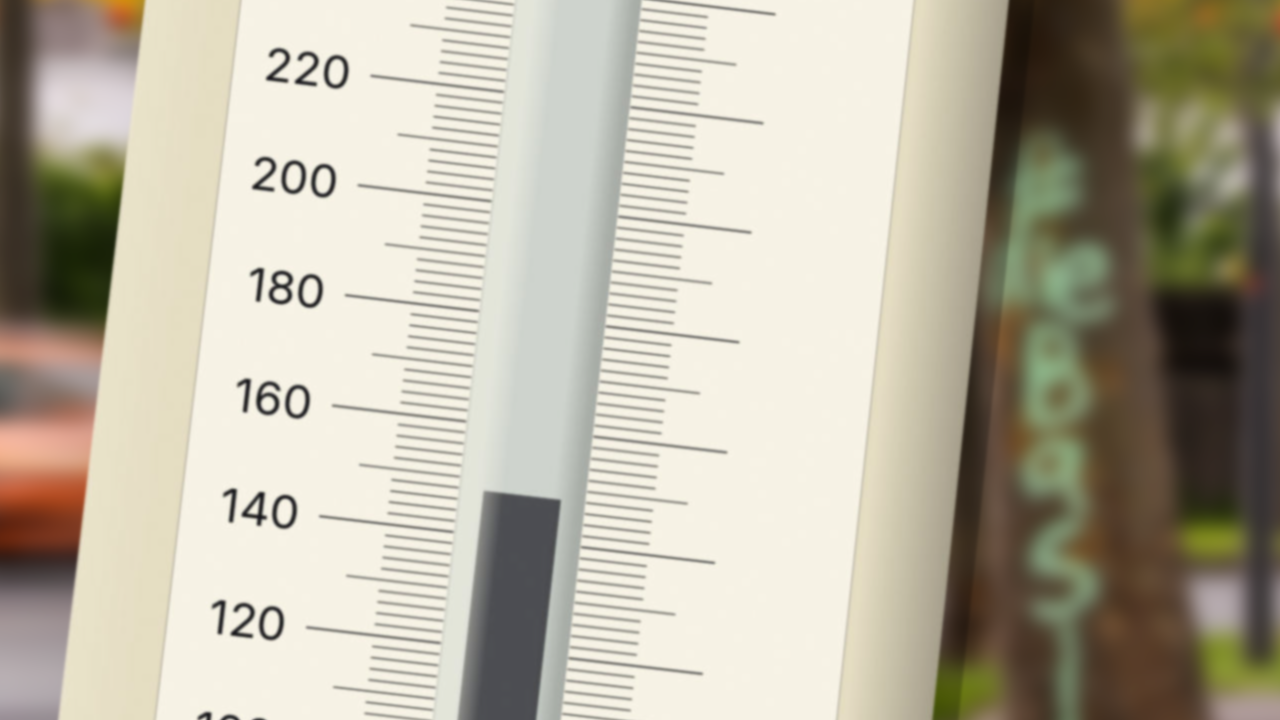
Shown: 148; mmHg
